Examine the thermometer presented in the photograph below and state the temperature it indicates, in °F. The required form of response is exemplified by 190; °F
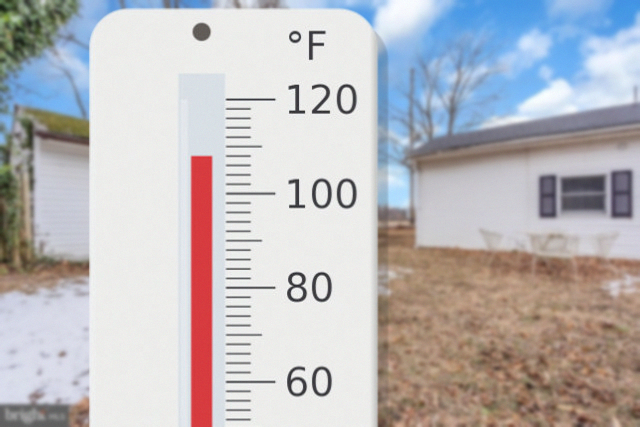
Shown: 108; °F
